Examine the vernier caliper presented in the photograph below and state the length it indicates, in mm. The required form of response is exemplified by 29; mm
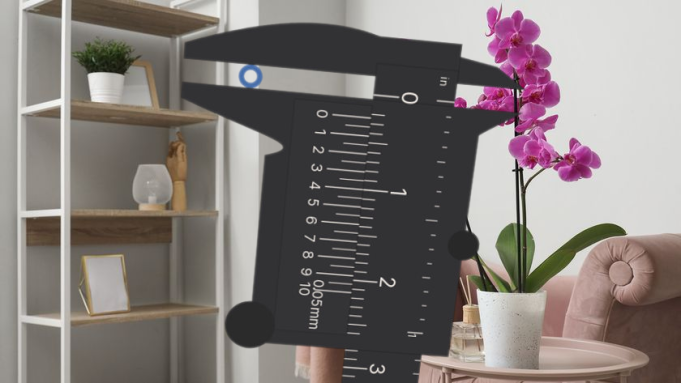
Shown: 2.4; mm
